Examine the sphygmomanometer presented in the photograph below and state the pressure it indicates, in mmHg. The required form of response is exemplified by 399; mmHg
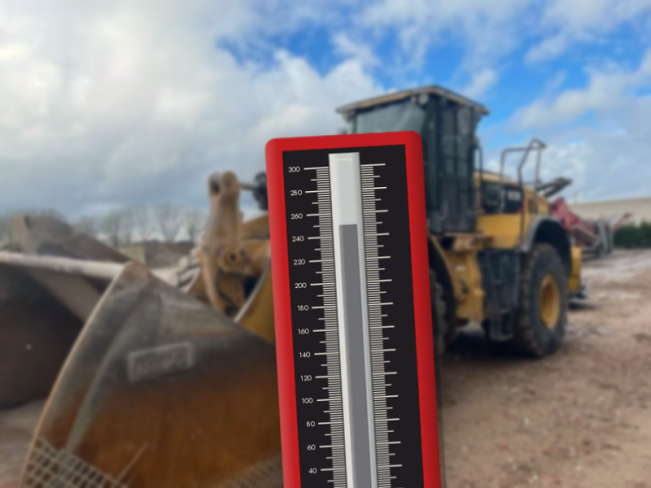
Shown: 250; mmHg
